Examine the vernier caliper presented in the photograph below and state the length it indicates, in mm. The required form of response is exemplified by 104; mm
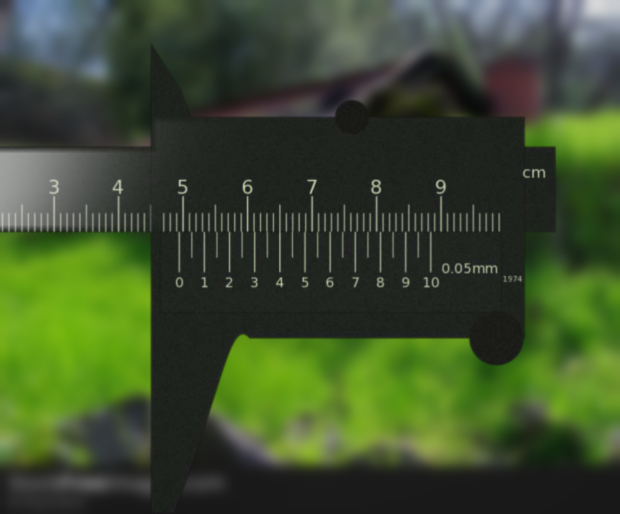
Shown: 49.4; mm
